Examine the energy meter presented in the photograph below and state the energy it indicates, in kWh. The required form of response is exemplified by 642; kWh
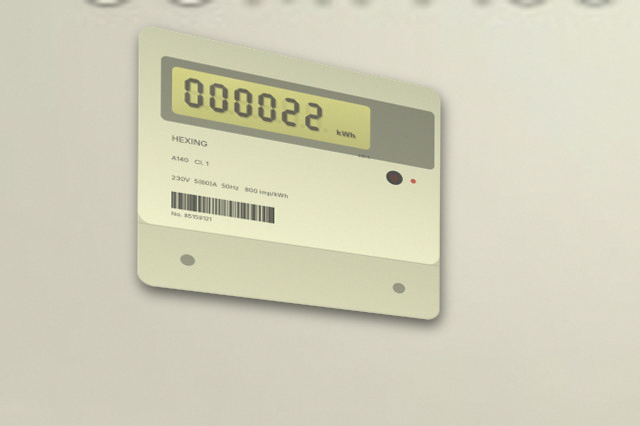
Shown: 22; kWh
